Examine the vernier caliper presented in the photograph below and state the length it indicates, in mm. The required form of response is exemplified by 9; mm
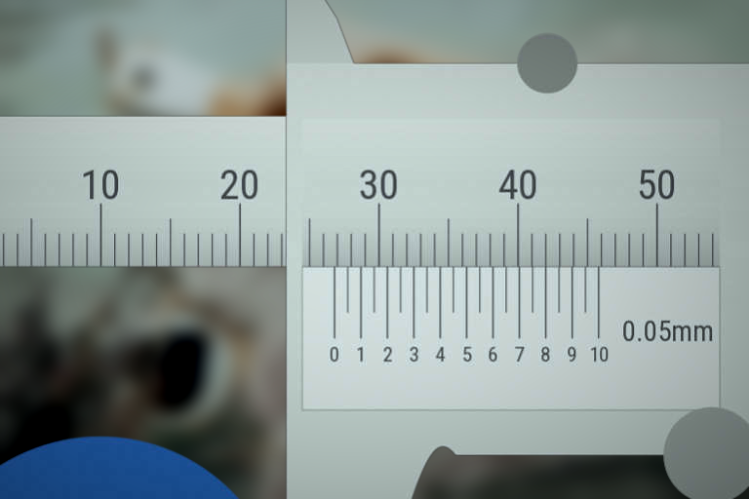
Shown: 26.8; mm
